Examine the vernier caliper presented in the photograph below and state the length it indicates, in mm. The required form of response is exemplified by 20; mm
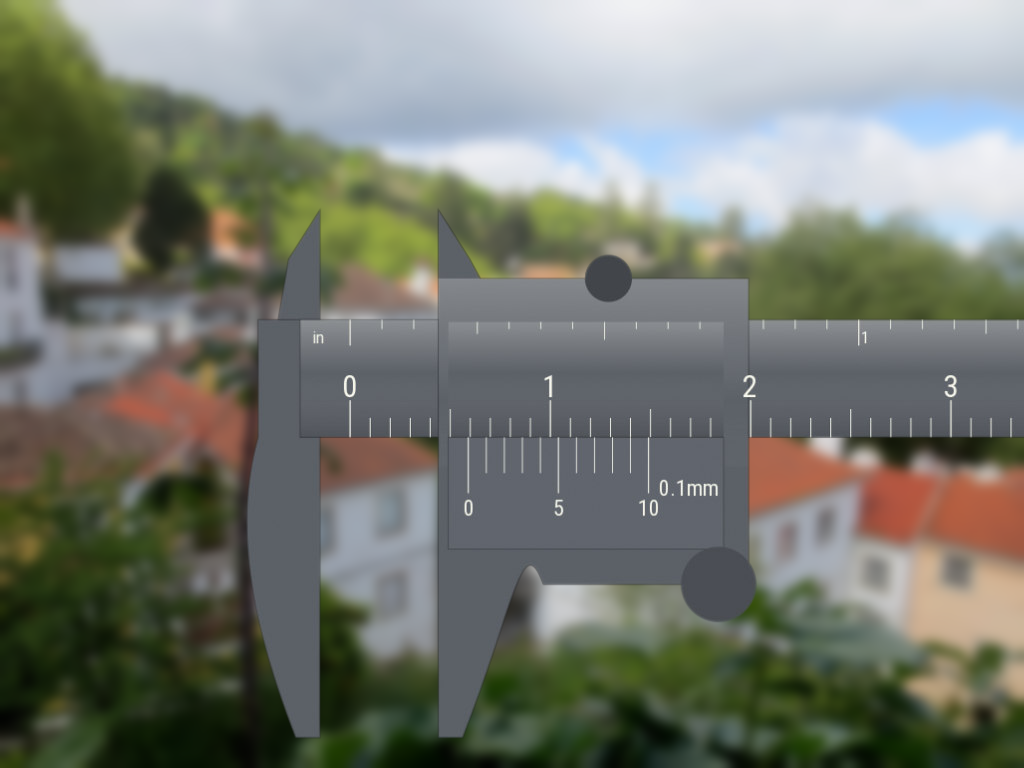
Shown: 5.9; mm
